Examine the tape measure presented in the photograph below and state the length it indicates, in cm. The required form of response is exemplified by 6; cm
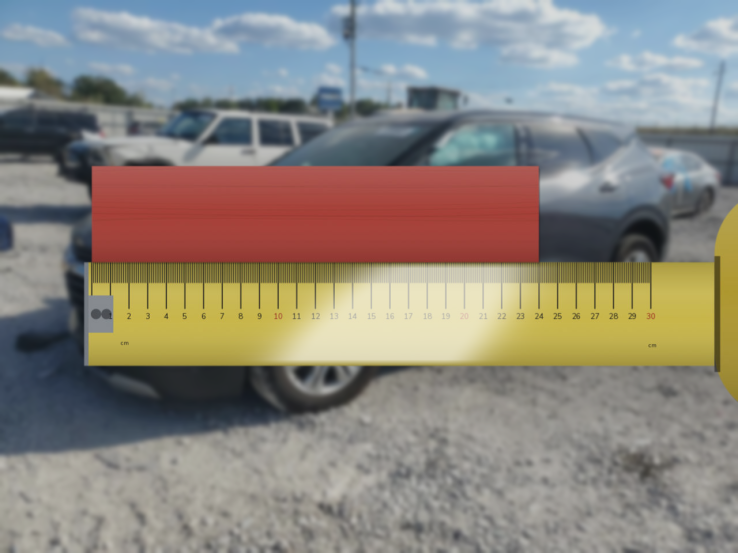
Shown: 24; cm
